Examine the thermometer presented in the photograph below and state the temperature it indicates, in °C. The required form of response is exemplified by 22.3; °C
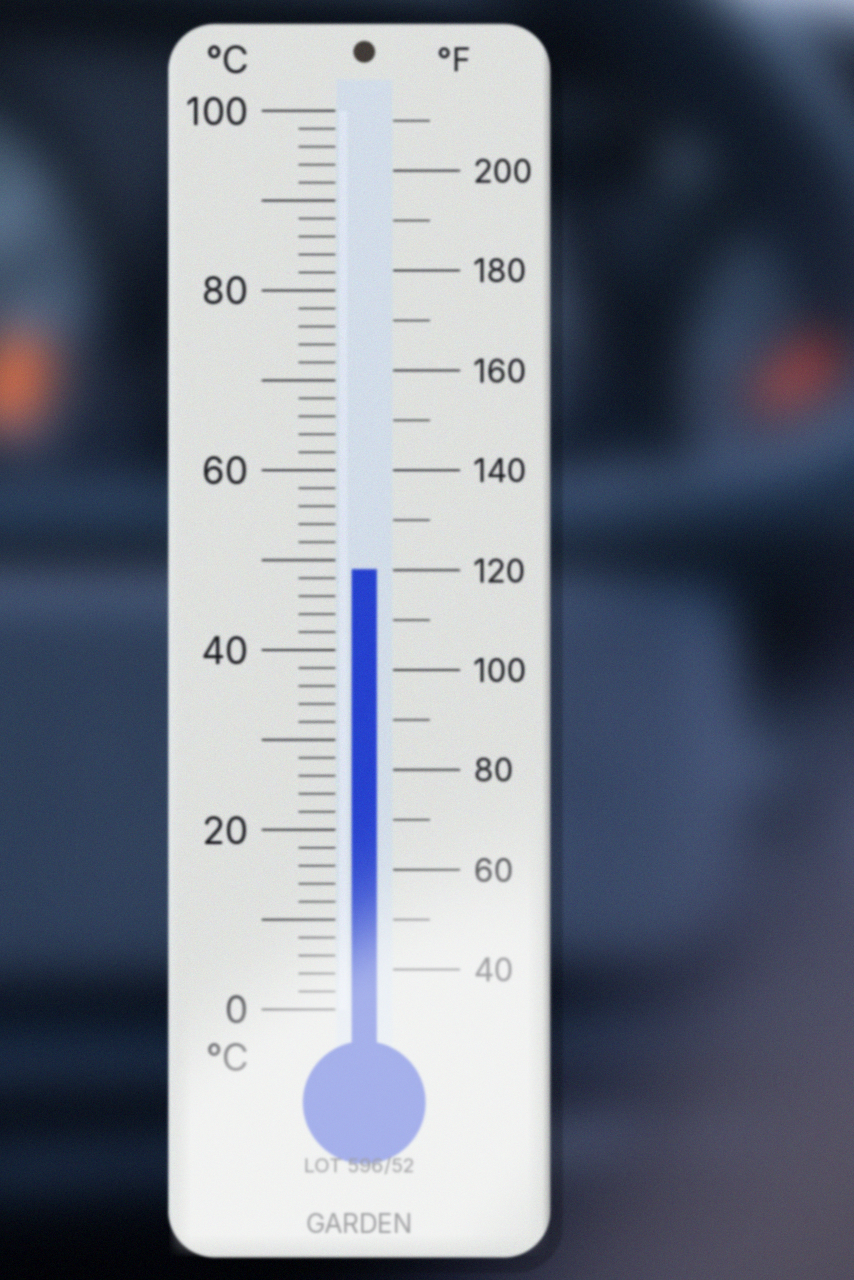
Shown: 49; °C
